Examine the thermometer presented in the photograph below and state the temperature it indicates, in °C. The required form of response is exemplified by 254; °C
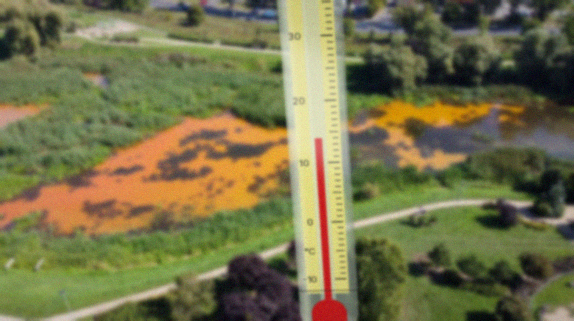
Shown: 14; °C
